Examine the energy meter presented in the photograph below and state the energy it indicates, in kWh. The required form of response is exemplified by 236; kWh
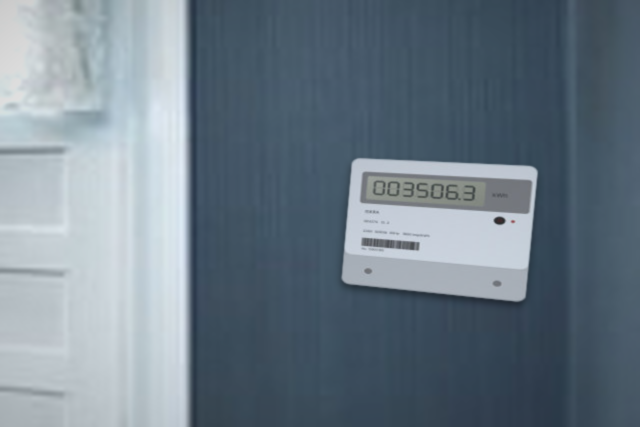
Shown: 3506.3; kWh
